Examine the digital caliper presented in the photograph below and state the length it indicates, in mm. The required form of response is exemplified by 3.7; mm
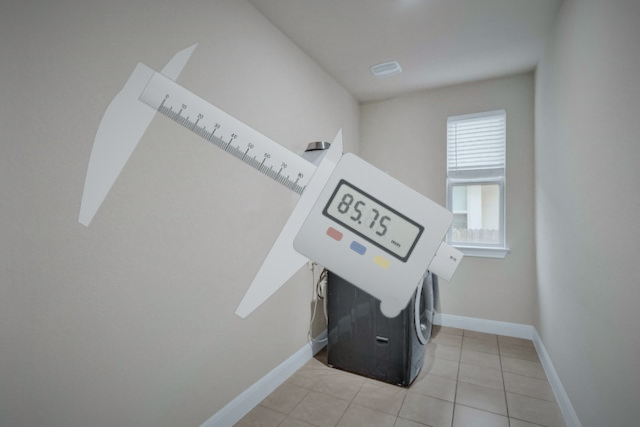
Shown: 85.75; mm
